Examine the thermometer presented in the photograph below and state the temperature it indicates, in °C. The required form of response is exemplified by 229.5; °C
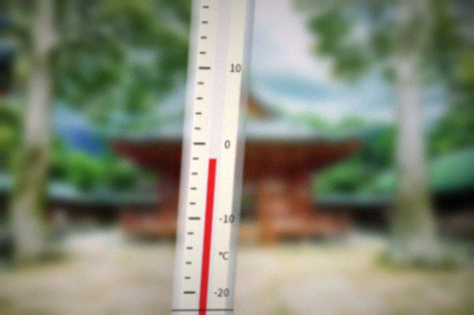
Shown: -2; °C
